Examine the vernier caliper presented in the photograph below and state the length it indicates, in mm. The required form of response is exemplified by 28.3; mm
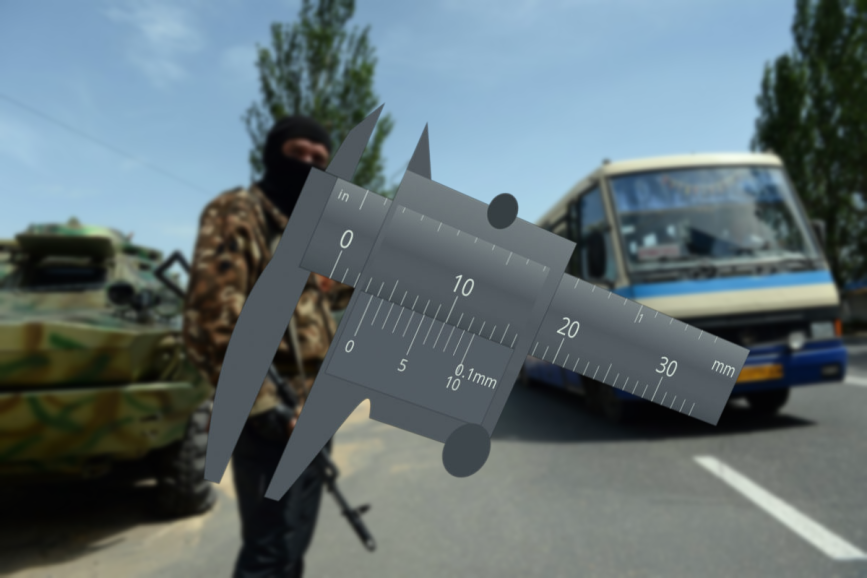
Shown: 3.6; mm
